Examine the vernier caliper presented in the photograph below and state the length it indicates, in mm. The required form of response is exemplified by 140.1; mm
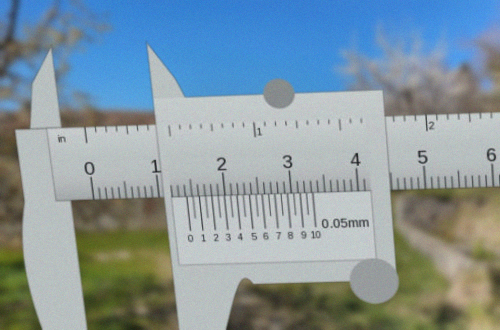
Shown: 14.2; mm
